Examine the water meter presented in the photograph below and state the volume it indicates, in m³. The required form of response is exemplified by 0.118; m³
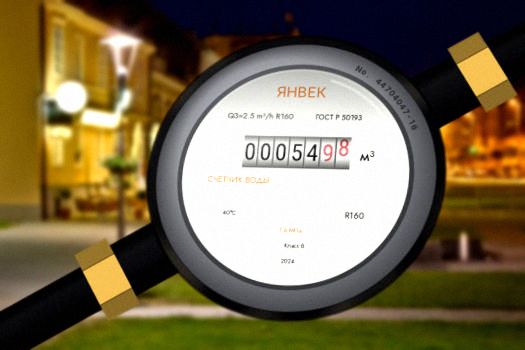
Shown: 54.98; m³
